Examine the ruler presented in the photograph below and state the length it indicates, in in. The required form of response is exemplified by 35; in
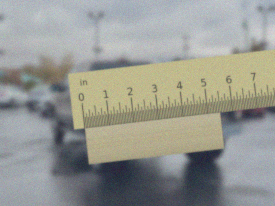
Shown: 5.5; in
